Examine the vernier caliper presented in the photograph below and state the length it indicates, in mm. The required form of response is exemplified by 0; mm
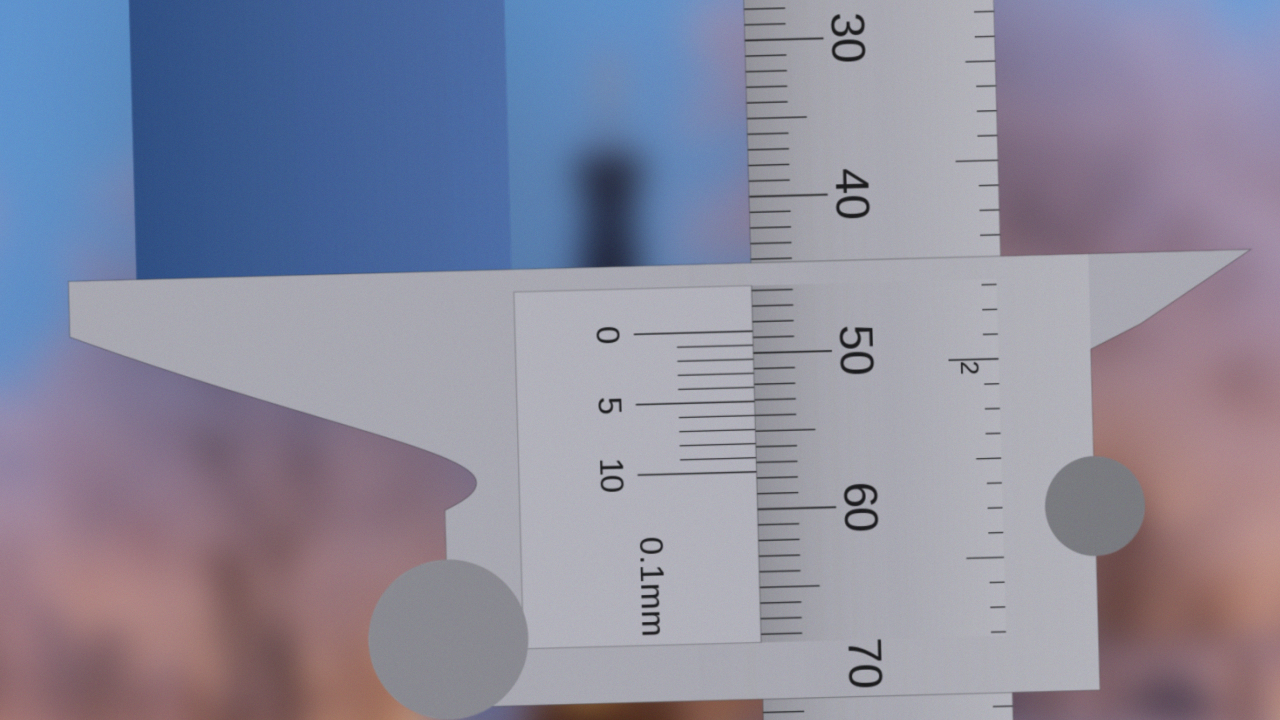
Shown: 48.6; mm
